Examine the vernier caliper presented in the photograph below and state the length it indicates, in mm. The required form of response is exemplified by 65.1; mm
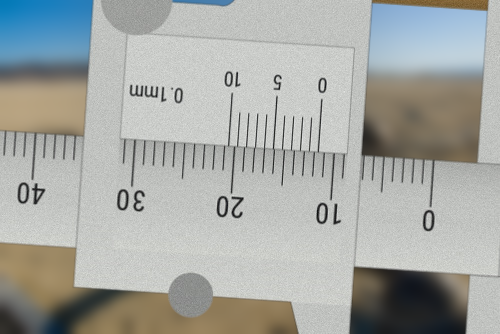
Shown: 11.6; mm
